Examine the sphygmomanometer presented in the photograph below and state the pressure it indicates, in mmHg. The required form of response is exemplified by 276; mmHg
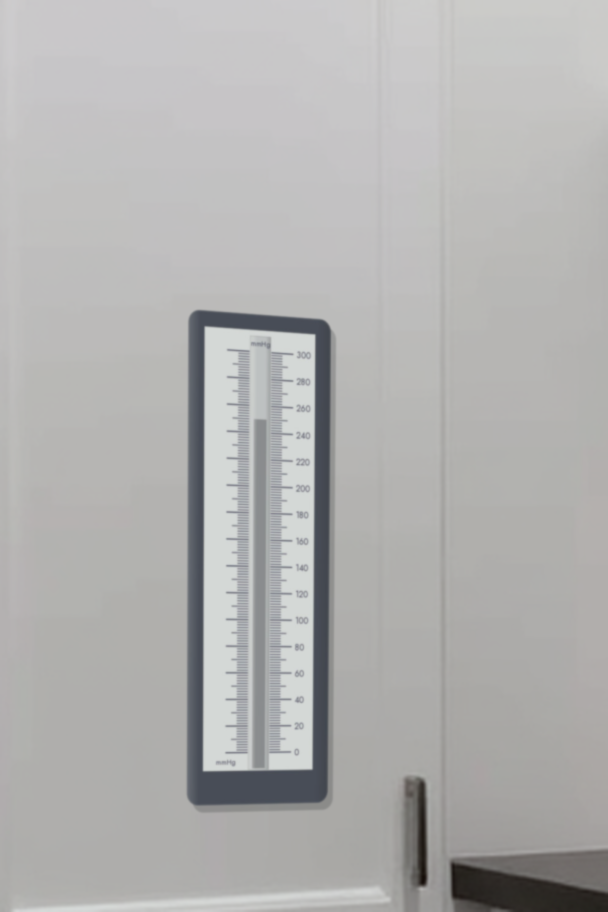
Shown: 250; mmHg
